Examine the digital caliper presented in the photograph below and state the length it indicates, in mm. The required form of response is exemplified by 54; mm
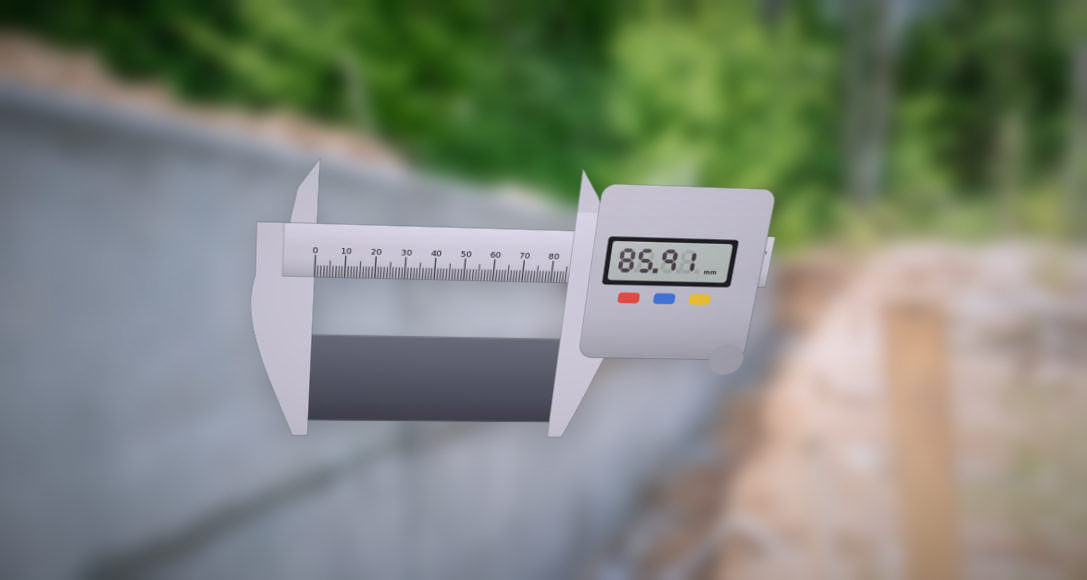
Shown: 85.91; mm
